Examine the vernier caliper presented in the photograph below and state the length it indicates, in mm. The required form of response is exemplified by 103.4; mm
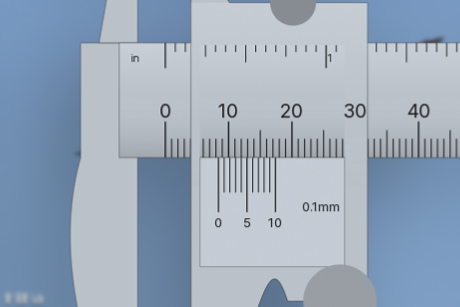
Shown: 8.4; mm
